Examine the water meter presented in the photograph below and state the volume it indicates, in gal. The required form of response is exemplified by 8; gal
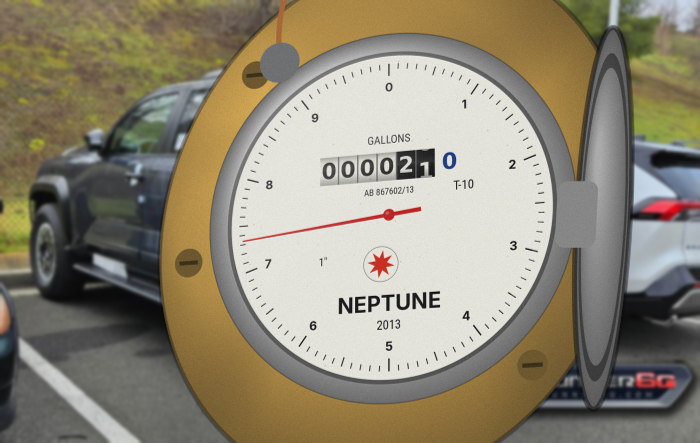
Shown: 207.3; gal
